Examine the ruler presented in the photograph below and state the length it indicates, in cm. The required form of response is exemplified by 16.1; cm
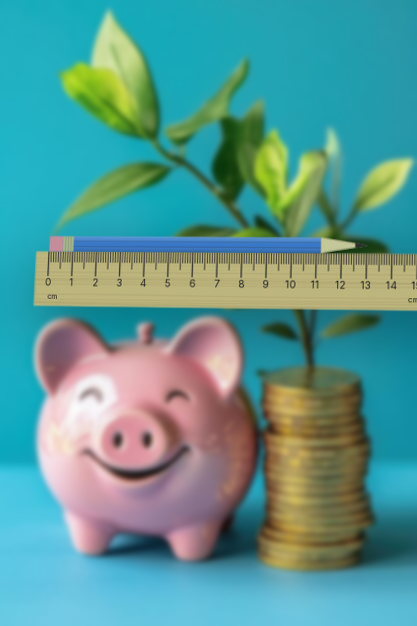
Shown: 13; cm
